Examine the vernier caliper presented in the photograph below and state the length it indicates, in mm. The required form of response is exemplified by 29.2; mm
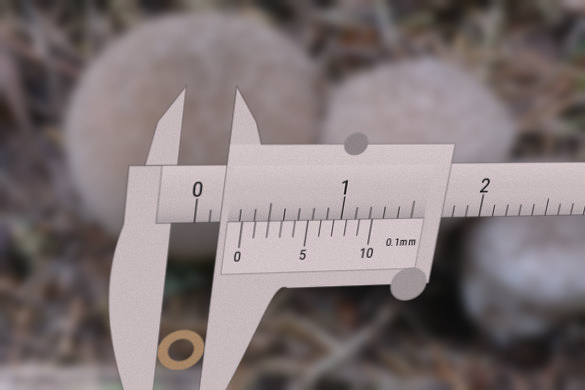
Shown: 3.2; mm
